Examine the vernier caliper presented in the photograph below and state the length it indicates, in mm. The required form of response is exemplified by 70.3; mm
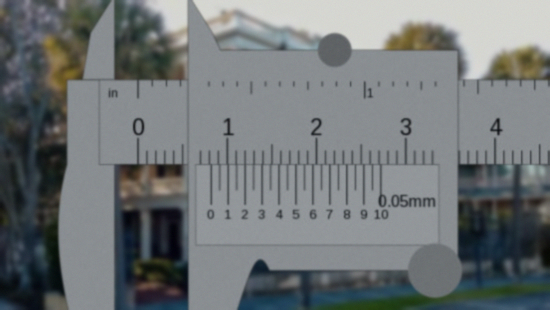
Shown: 8.2; mm
